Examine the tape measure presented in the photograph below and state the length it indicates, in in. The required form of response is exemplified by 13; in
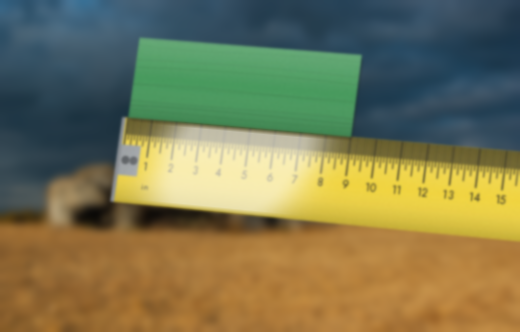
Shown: 9; in
